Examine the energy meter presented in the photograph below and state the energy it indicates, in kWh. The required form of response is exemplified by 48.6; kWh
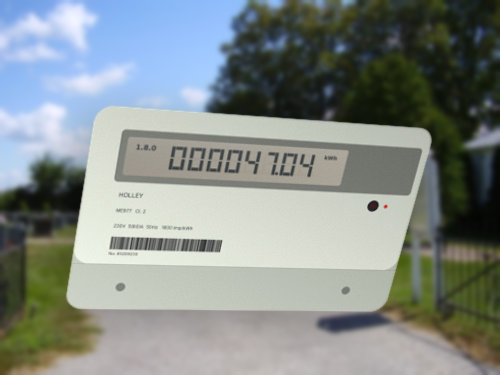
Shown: 47.04; kWh
